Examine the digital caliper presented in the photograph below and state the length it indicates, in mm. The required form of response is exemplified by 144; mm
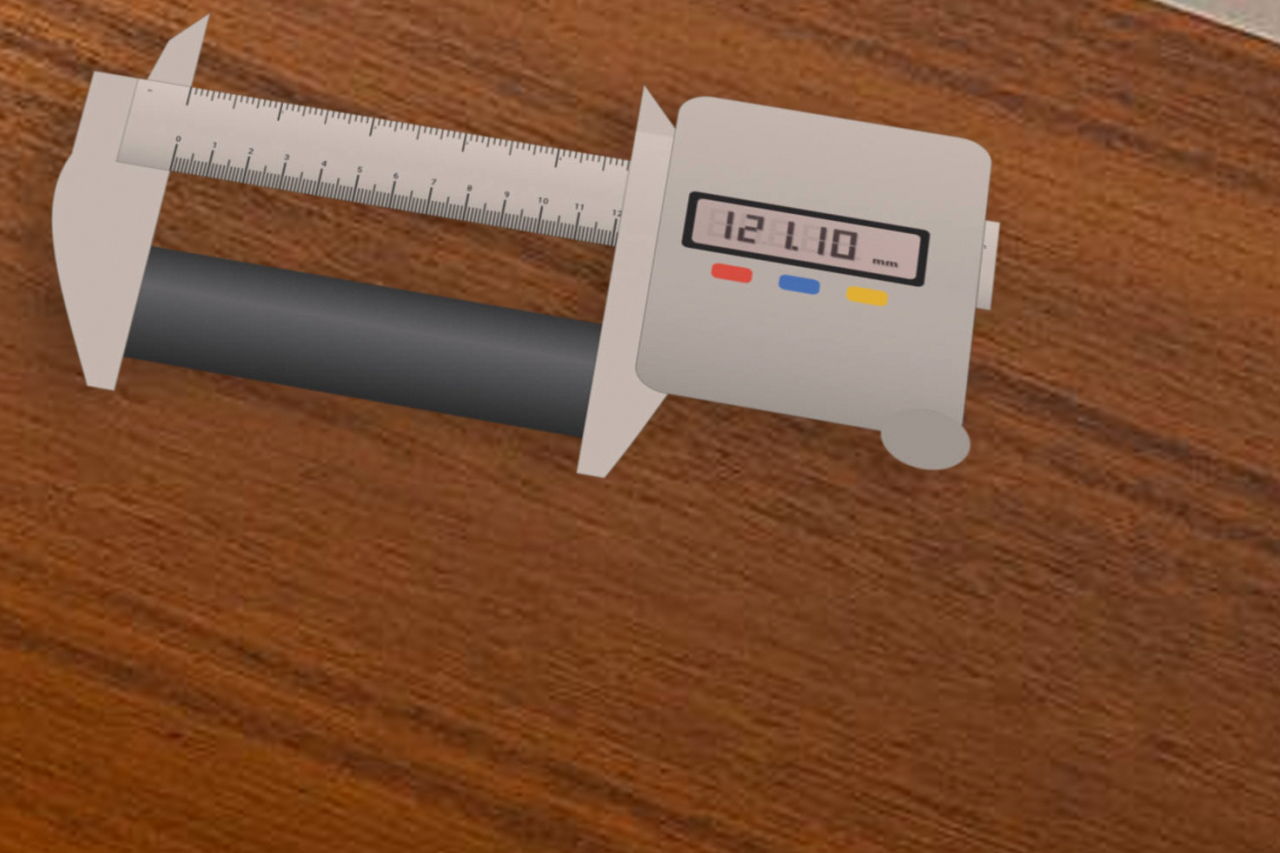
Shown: 121.10; mm
